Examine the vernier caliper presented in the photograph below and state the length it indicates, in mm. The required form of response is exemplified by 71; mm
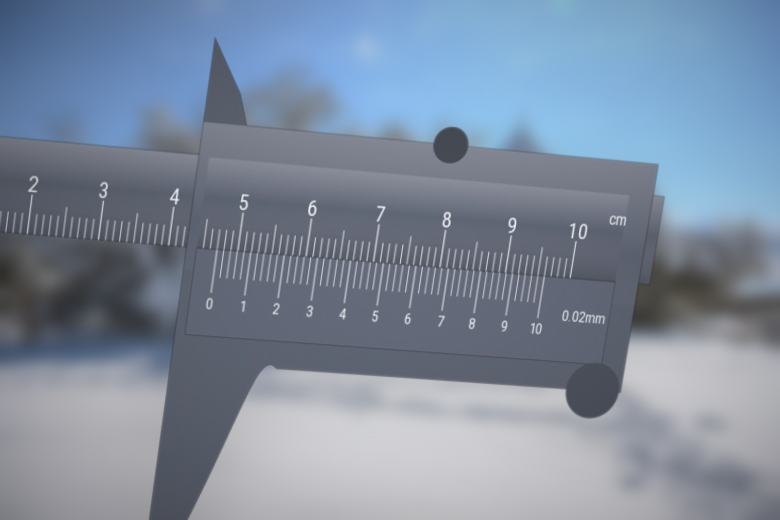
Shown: 47.0; mm
